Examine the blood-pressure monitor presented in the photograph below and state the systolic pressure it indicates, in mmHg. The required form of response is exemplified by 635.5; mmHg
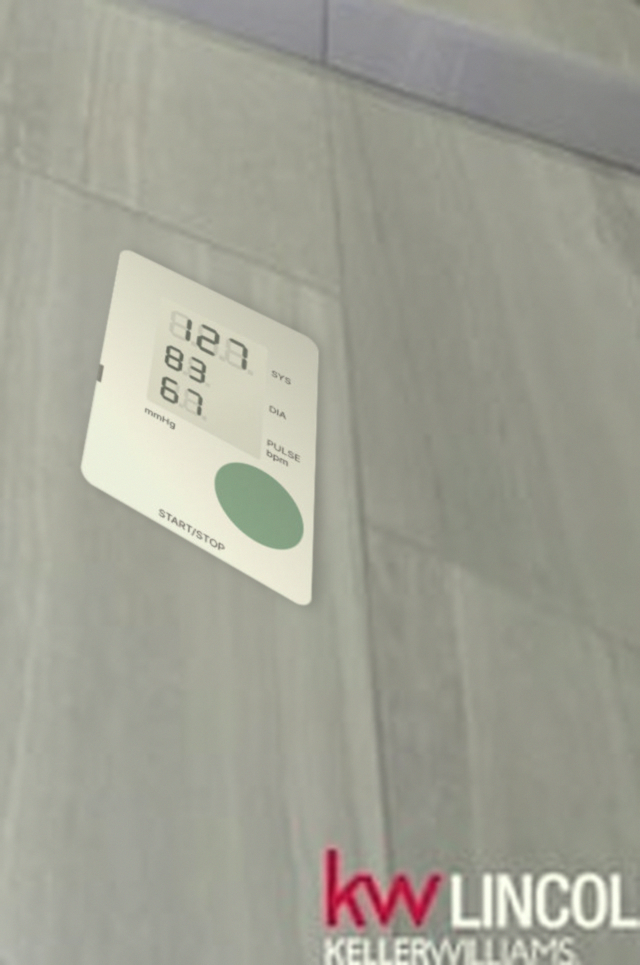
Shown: 127; mmHg
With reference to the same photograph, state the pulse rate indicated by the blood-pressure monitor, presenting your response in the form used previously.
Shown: 67; bpm
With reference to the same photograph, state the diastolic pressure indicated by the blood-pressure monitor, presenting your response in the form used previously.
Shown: 83; mmHg
